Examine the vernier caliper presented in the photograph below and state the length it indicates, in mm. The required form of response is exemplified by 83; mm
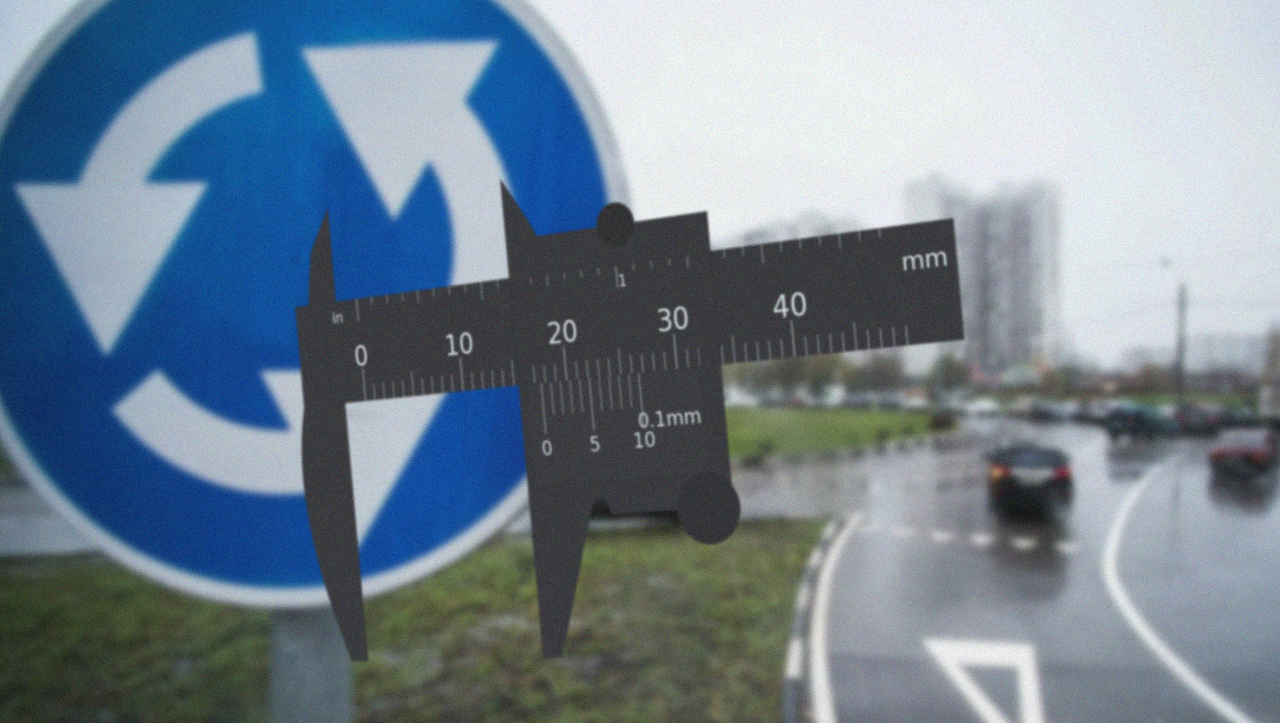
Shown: 17.6; mm
